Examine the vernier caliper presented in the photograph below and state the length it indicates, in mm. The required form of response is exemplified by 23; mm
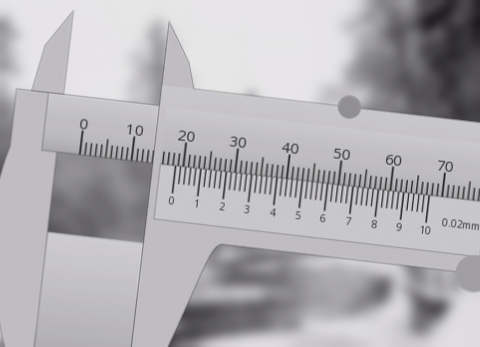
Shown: 18.5; mm
